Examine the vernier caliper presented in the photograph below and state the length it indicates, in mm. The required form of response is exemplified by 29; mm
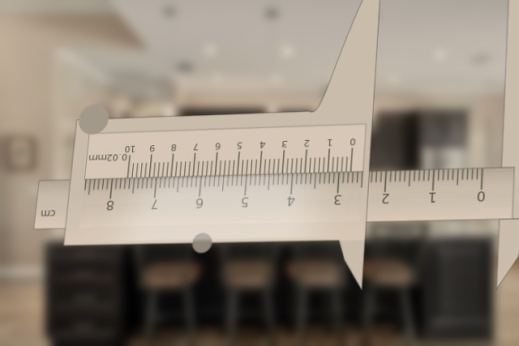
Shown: 27.5; mm
